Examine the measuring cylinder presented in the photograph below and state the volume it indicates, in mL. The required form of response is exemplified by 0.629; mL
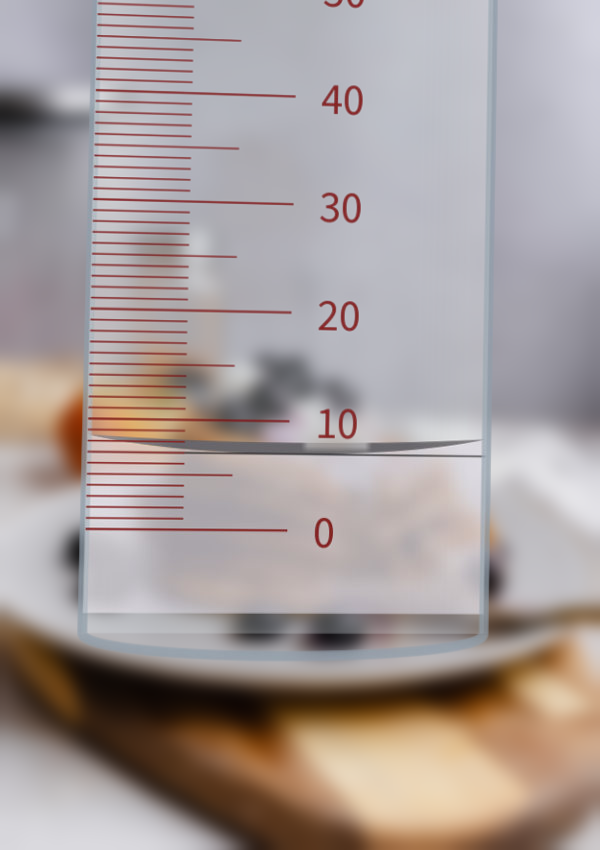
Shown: 7; mL
